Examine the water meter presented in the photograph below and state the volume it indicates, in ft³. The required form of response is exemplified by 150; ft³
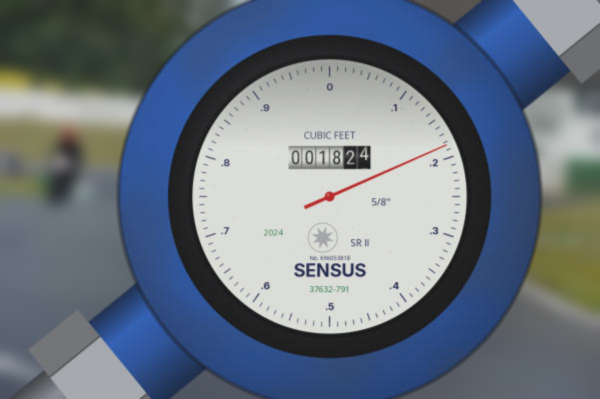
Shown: 1824.18; ft³
